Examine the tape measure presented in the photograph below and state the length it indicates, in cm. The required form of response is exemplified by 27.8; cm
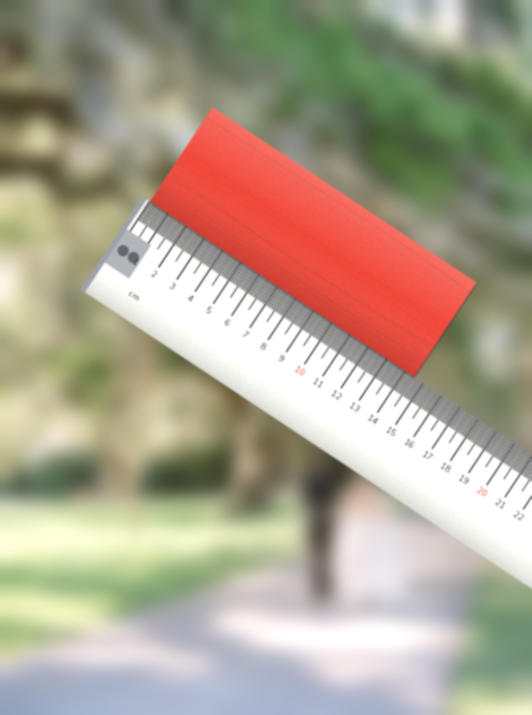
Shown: 14.5; cm
